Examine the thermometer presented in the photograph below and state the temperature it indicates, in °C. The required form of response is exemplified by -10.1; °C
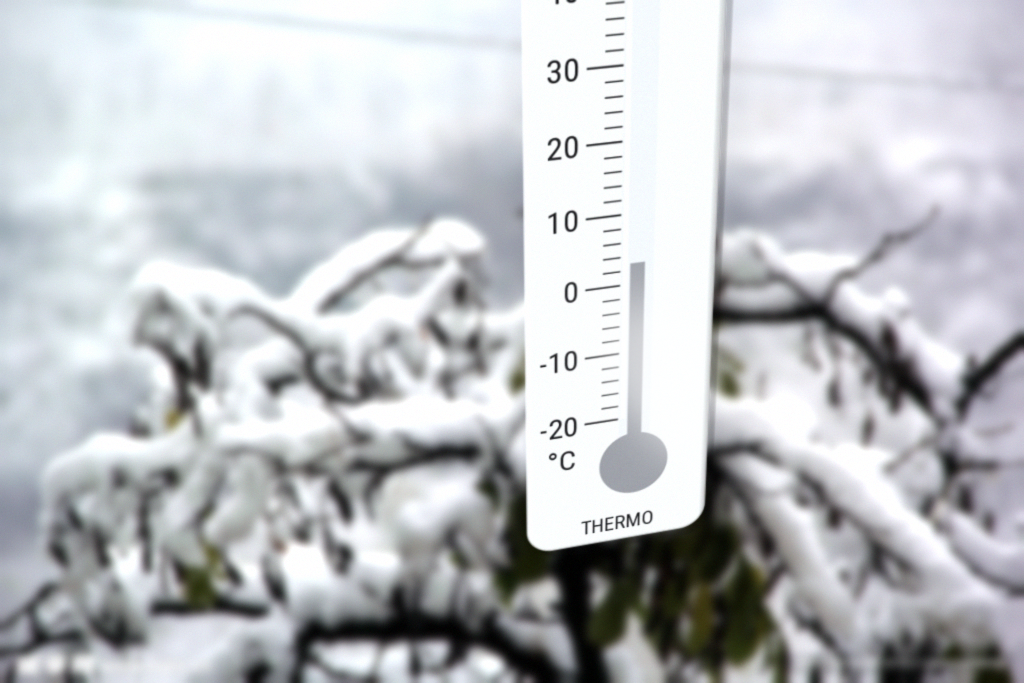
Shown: 3; °C
